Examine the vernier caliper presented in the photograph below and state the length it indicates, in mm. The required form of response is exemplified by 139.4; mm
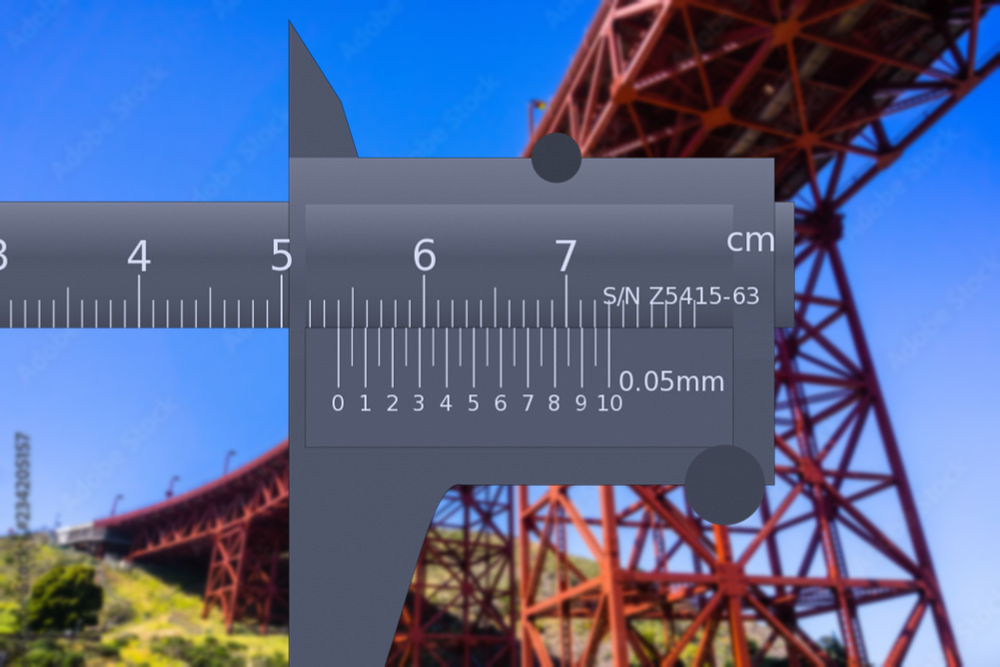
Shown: 54.0; mm
